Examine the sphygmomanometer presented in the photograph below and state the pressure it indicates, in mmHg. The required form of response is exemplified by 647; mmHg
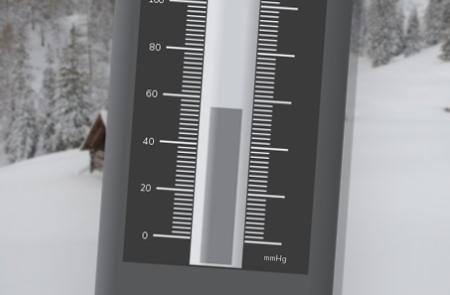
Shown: 56; mmHg
